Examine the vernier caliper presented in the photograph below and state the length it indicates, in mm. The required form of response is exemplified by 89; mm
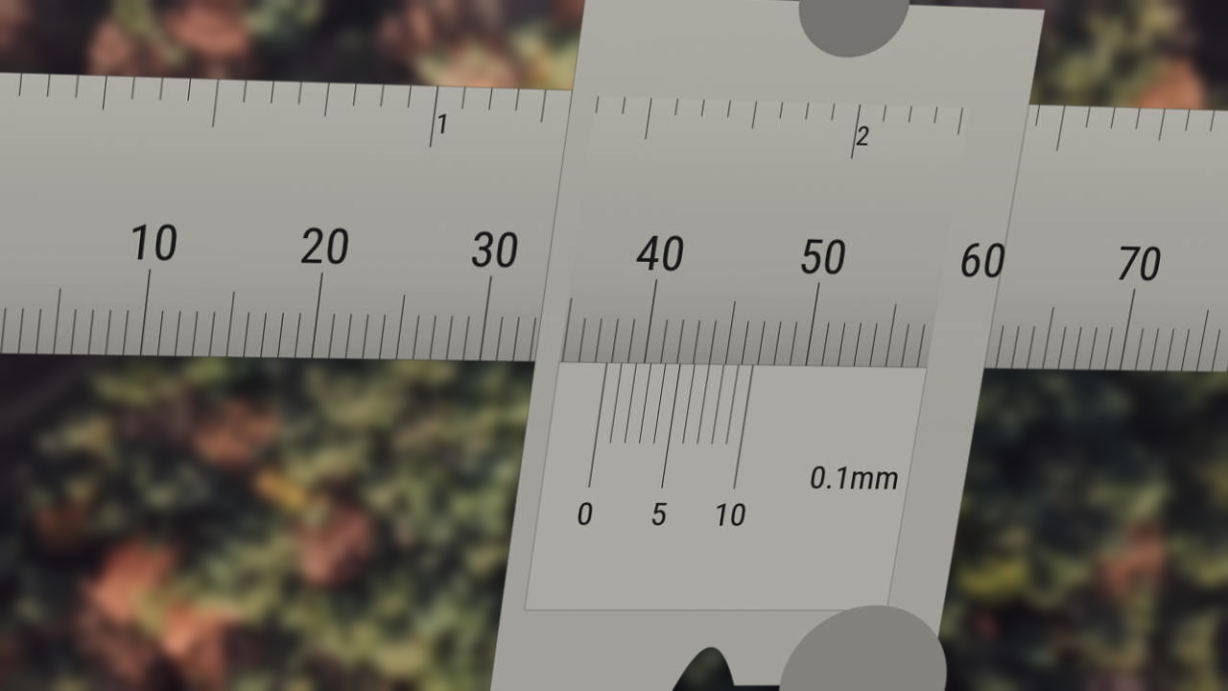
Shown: 37.7; mm
